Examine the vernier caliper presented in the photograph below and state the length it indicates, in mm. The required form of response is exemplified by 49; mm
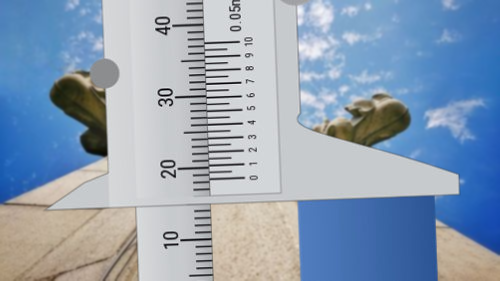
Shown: 18.4; mm
